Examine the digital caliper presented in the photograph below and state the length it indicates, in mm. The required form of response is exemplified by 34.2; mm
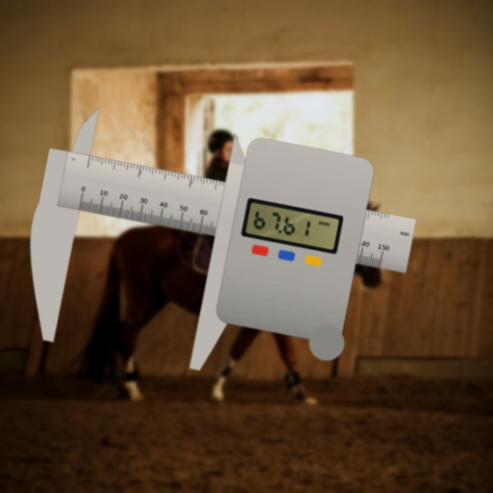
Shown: 67.61; mm
